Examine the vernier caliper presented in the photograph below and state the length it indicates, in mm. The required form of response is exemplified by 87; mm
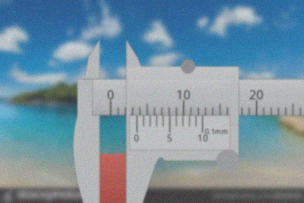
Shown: 3.6; mm
